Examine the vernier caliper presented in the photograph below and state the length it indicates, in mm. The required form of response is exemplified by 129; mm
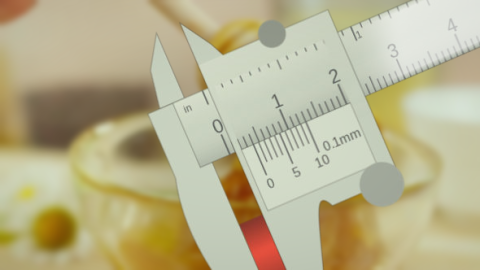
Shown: 4.0; mm
